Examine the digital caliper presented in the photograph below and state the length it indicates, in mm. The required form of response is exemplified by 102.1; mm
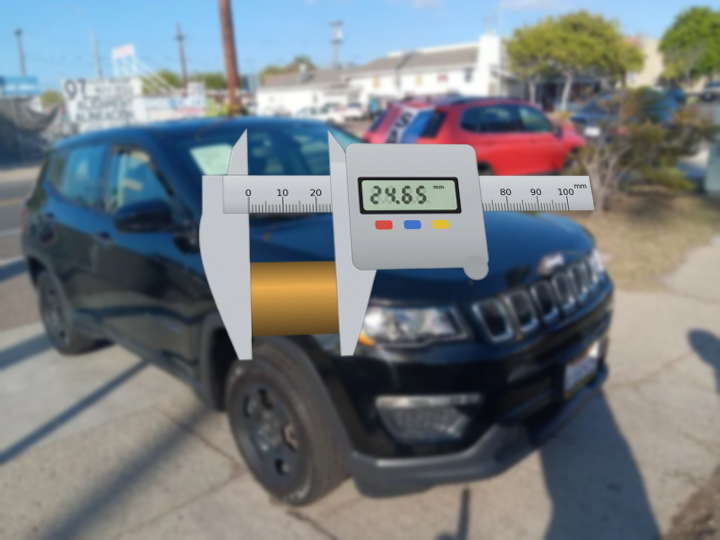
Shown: 24.65; mm
